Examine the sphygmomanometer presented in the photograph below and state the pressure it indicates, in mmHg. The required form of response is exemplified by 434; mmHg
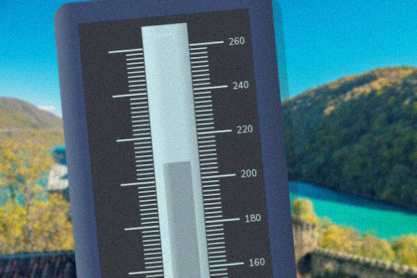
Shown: 208; mmHg
